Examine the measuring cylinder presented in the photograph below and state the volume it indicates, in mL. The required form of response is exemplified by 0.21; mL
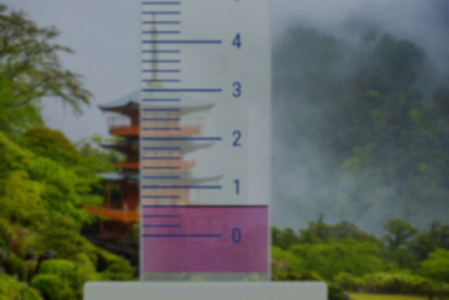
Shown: 0.6; mL
